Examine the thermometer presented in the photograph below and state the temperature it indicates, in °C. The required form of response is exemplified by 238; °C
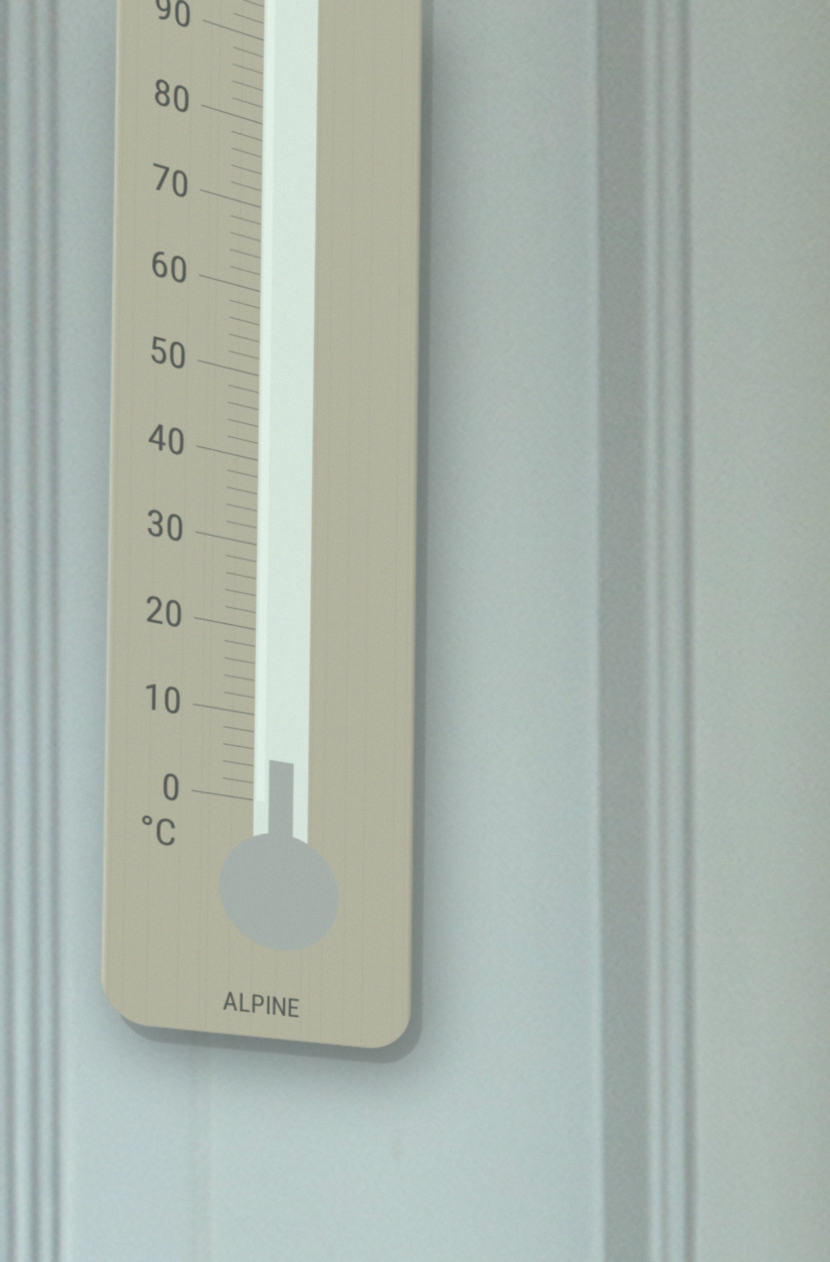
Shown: 5; °C
